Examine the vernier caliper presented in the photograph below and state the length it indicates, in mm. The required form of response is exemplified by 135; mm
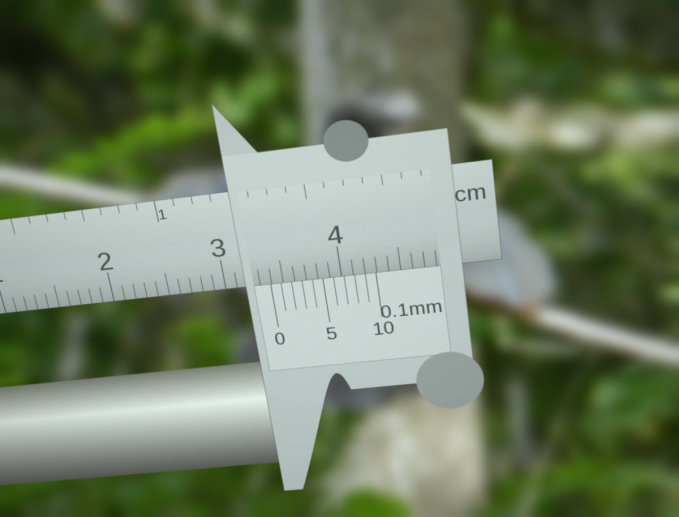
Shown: 33.9; mm
